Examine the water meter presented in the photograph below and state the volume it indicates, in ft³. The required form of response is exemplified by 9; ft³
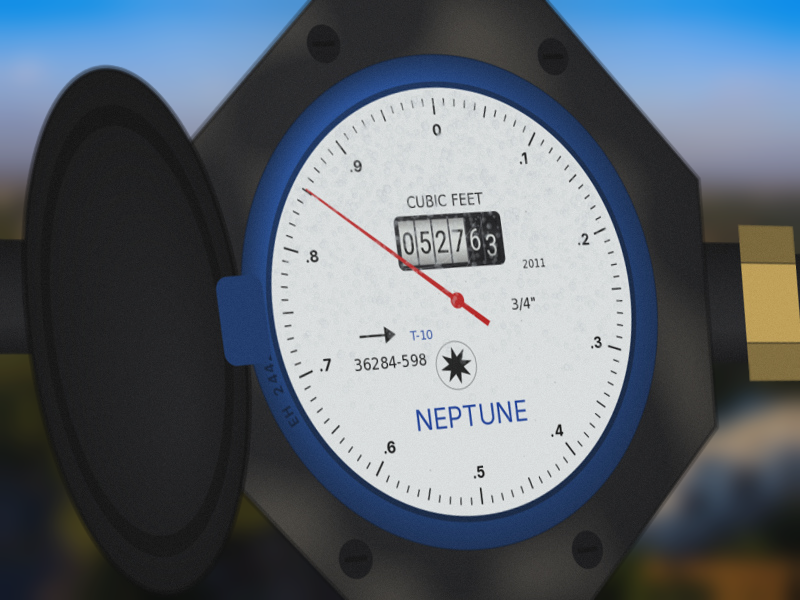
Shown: 52762.85; ft³
